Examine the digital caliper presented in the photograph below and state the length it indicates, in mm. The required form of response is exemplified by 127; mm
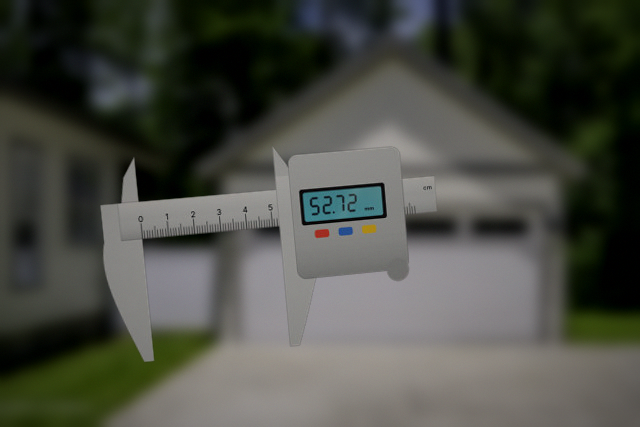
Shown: 52.72; mm
